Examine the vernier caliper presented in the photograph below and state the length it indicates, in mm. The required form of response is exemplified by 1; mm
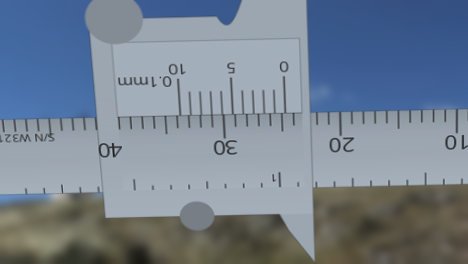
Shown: 24.7; mm
